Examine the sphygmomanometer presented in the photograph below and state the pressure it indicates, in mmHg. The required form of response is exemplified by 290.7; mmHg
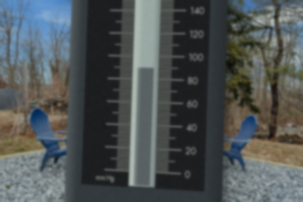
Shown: 90; mmHg
